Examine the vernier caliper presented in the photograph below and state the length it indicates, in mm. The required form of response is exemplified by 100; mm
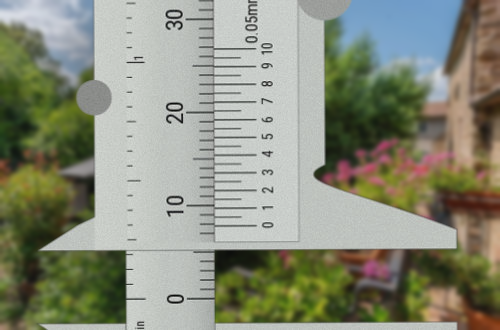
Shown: 7.8; mm
